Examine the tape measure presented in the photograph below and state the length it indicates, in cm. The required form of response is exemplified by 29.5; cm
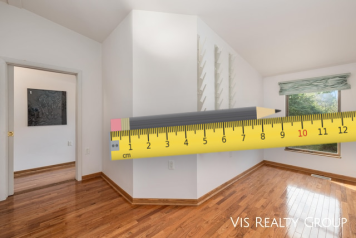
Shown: 9; cm
